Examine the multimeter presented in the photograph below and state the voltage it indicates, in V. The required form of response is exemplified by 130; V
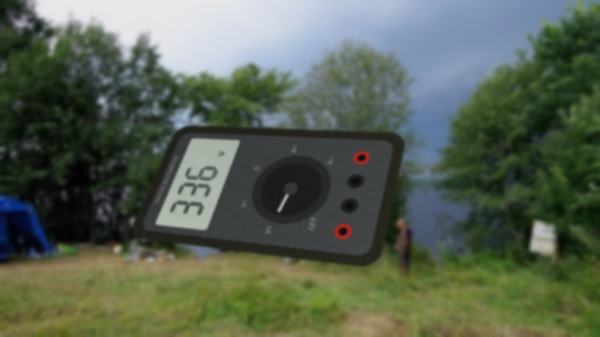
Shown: 336; V
